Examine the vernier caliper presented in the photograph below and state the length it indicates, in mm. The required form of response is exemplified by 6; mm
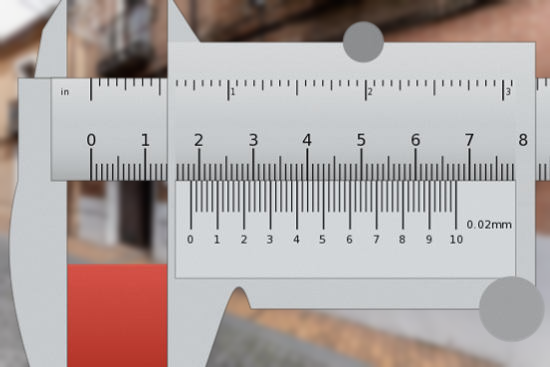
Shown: 18.5; mm
